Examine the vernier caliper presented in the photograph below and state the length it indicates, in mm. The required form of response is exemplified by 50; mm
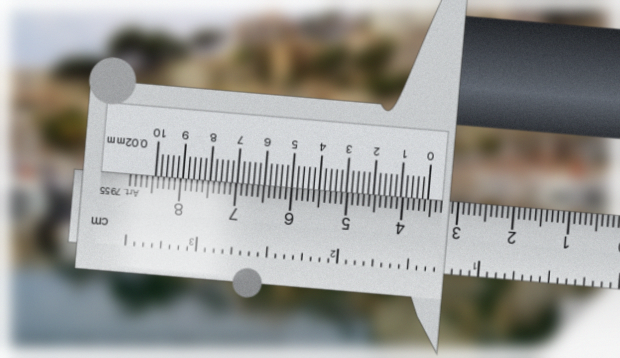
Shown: 35.5; mm
